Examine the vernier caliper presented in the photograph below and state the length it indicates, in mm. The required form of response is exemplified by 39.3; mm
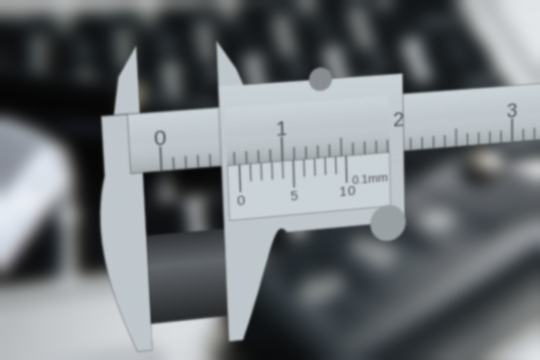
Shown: 6.4; mm
